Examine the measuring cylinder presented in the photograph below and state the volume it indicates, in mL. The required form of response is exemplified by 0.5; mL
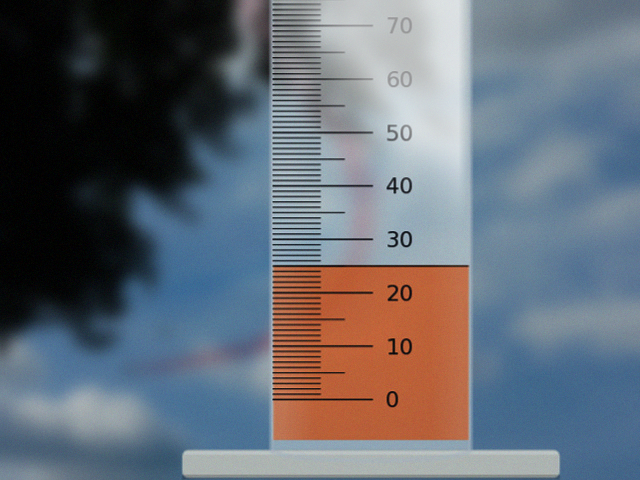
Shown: 25; mL
